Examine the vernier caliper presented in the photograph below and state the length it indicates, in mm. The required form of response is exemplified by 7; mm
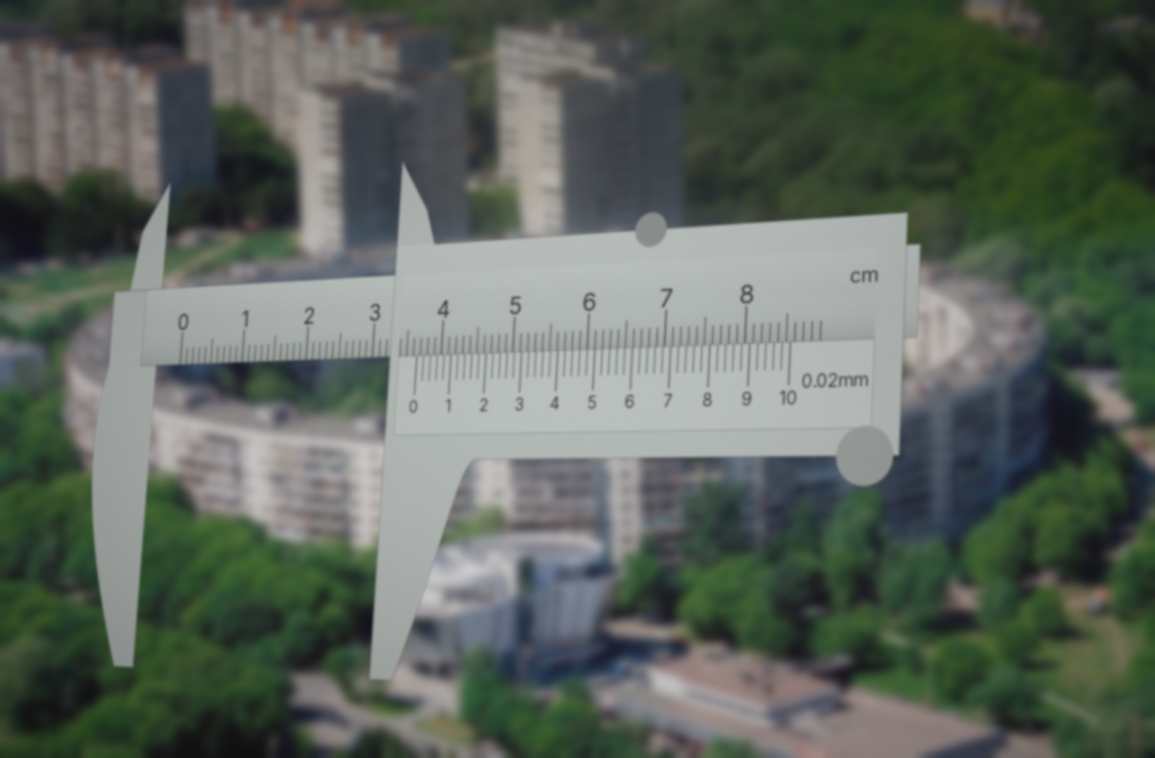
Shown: 36.5; mm
